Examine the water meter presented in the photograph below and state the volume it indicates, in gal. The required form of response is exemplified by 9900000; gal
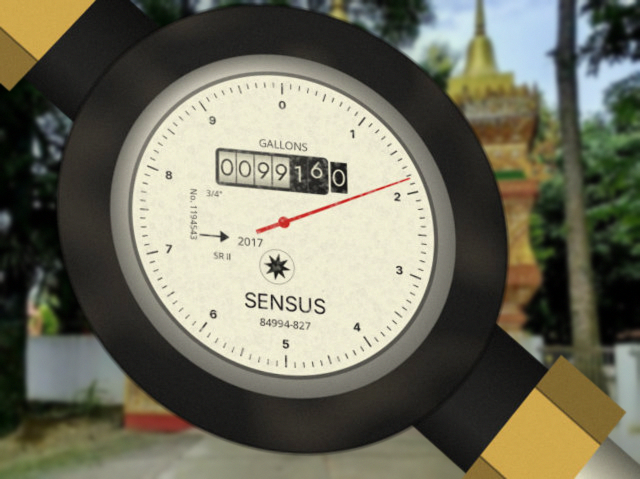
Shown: 99161.8; gal
